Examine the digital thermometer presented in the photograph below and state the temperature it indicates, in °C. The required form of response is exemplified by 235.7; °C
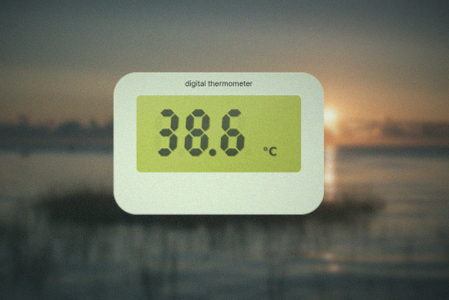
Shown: 38.6; °C
